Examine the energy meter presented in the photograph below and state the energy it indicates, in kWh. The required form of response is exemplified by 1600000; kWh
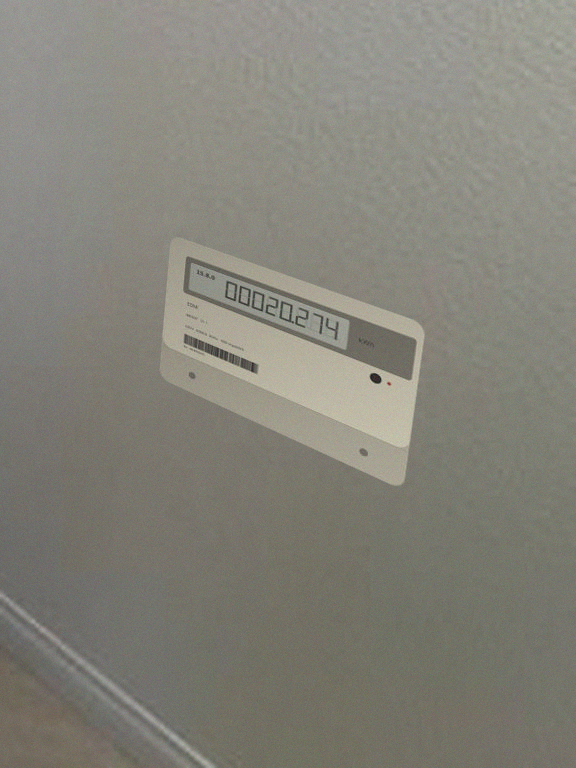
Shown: 20.274; kWh
